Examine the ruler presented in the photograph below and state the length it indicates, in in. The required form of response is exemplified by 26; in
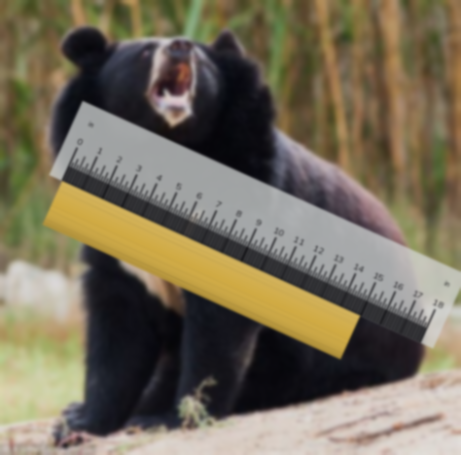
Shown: 15; in
